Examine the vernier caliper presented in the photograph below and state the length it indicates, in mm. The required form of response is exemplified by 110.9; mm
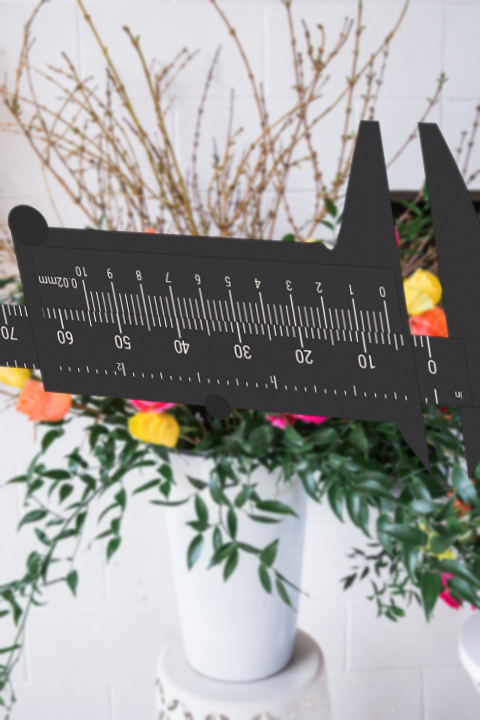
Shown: 5.8; mm
